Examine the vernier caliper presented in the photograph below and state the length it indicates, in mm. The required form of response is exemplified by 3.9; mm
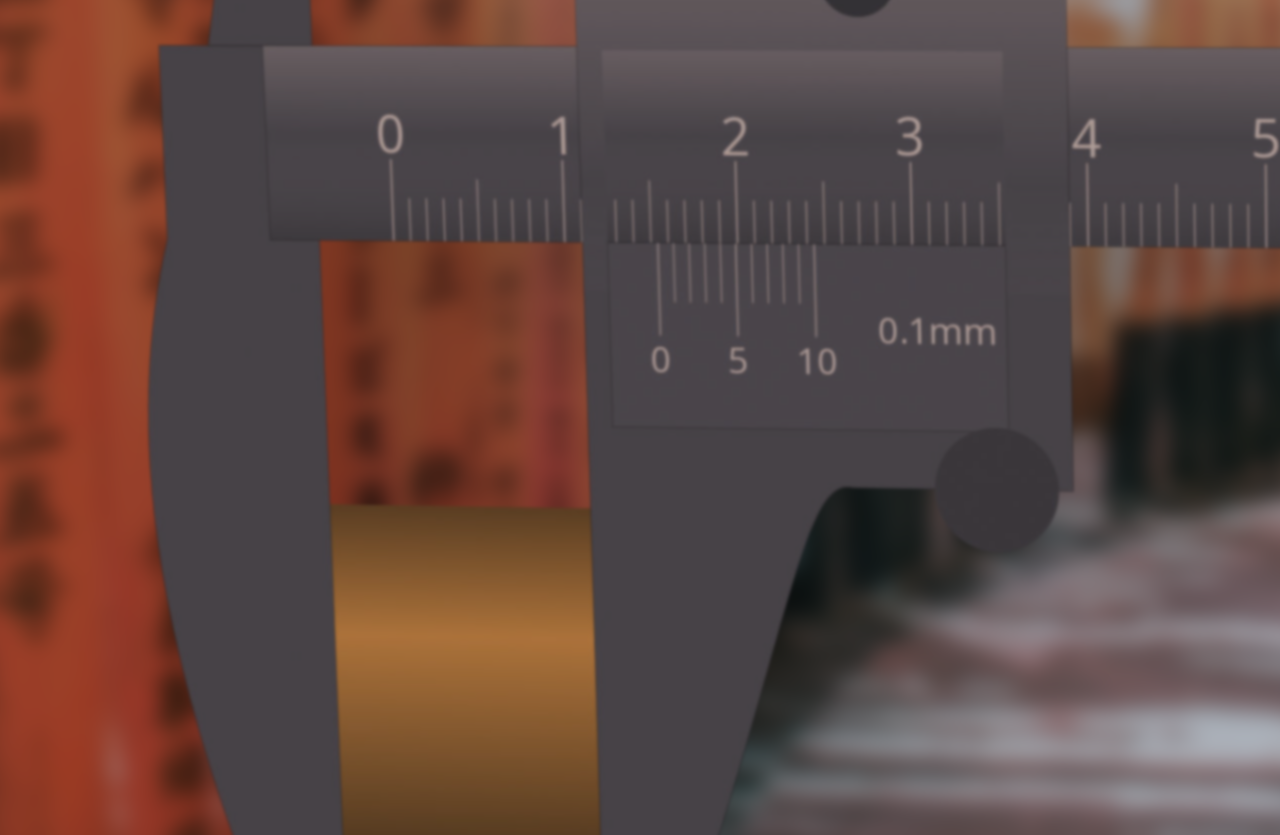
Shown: 15.4; mm
